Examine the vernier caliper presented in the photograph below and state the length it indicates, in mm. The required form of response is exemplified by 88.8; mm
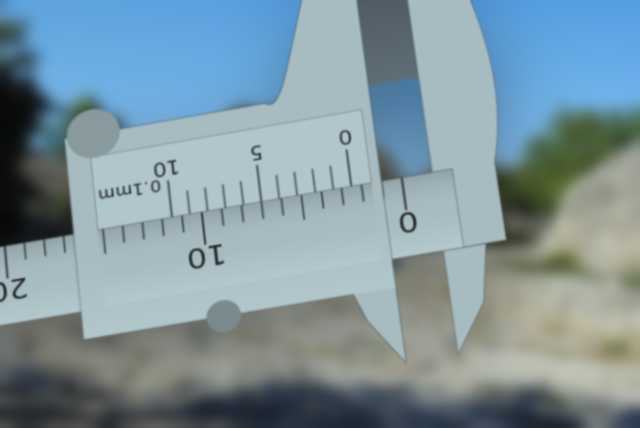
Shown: 2.5; mm
